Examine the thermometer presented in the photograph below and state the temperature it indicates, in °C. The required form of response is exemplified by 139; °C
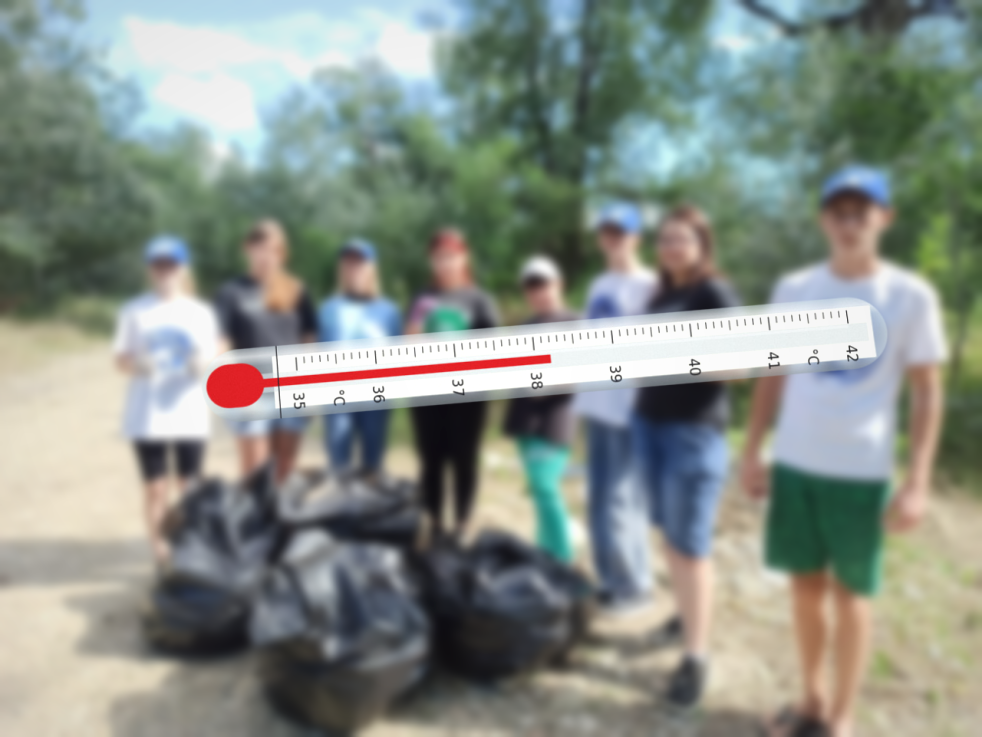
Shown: 38.2; °C
